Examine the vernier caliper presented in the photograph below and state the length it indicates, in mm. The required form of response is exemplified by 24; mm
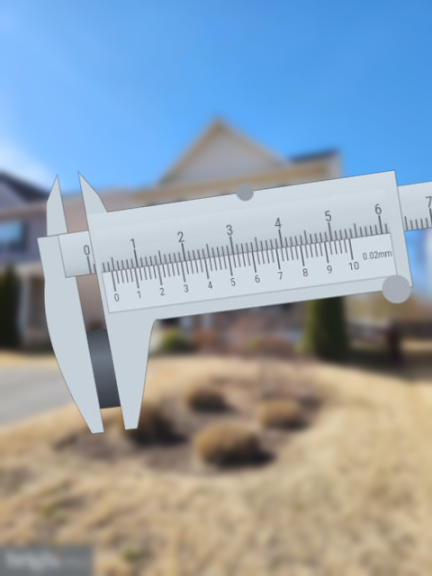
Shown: 4.5; mm
